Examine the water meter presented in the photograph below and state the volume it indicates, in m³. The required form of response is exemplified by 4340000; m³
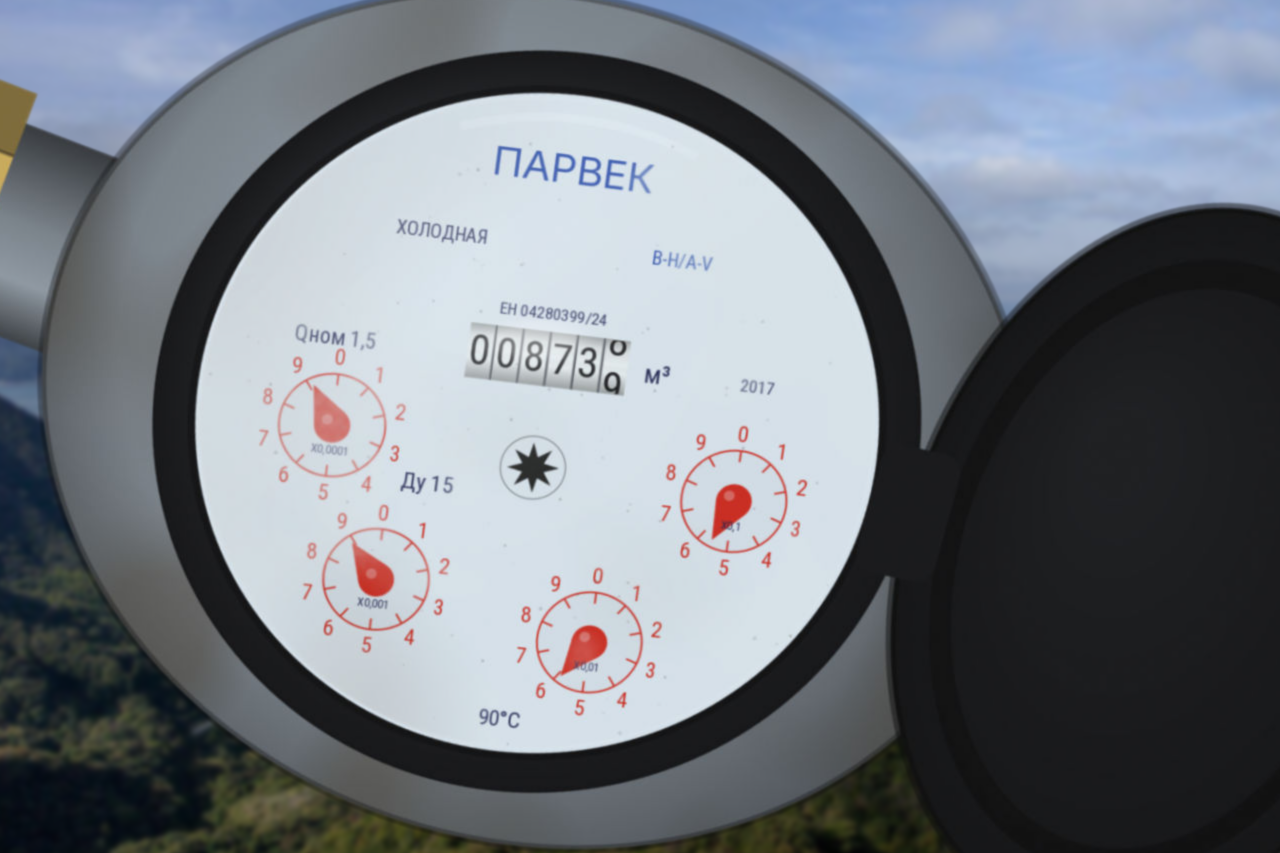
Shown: 8738.5589; m³
